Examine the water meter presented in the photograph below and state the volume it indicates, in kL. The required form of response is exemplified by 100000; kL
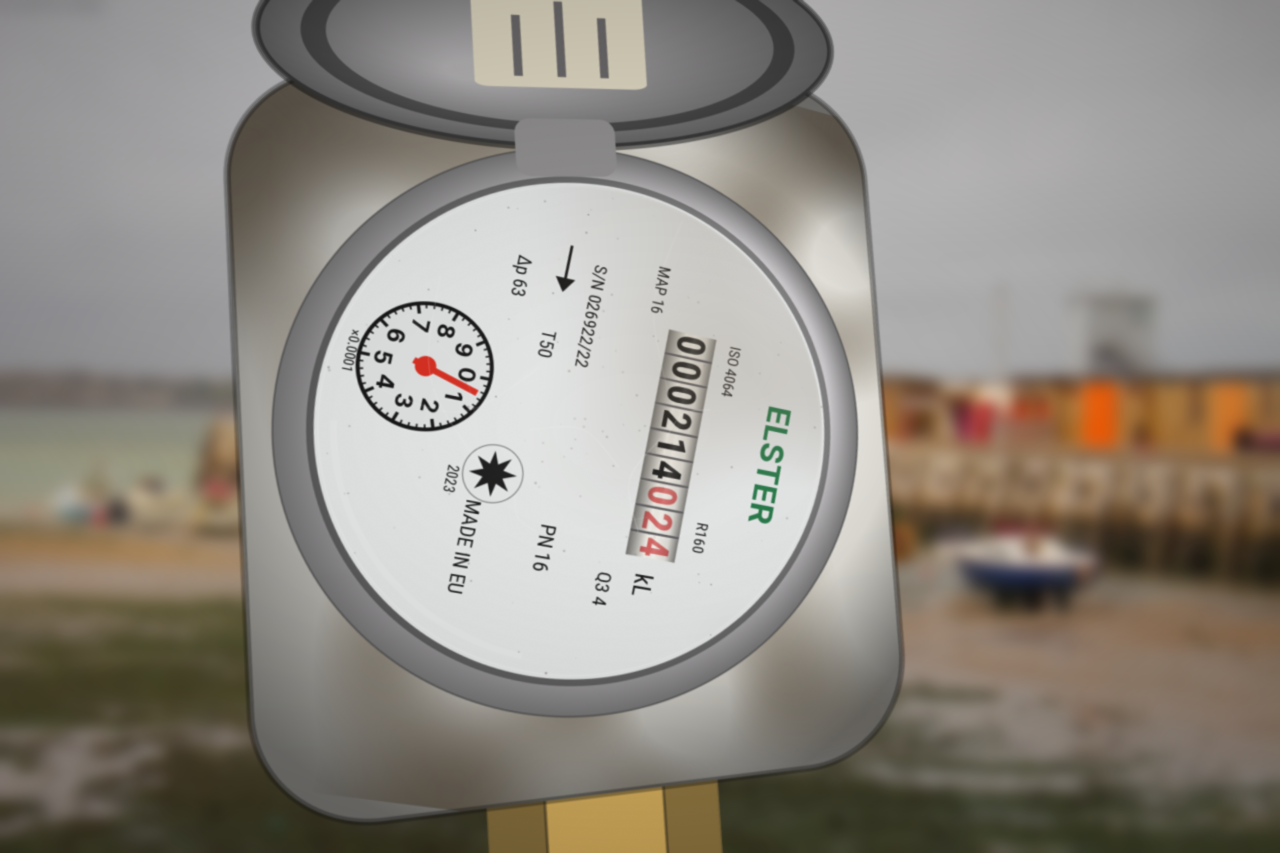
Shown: 214.0240; kL
